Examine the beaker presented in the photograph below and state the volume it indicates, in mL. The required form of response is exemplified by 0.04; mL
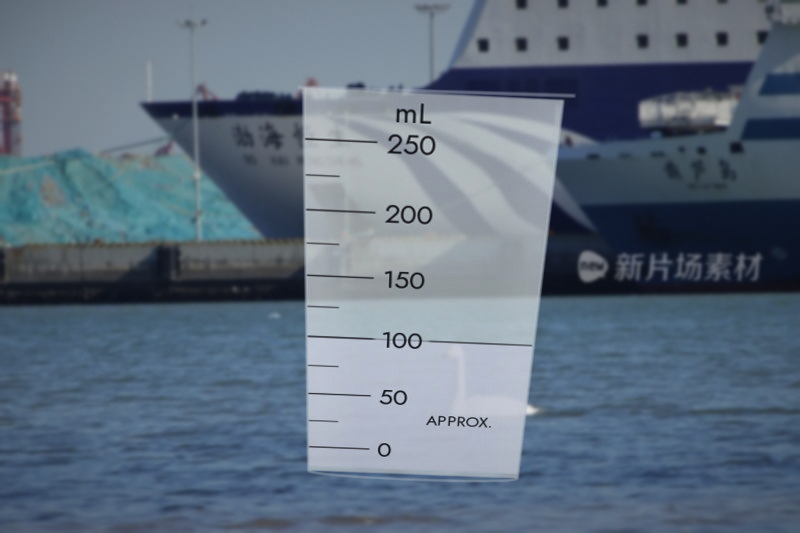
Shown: 100; mL
